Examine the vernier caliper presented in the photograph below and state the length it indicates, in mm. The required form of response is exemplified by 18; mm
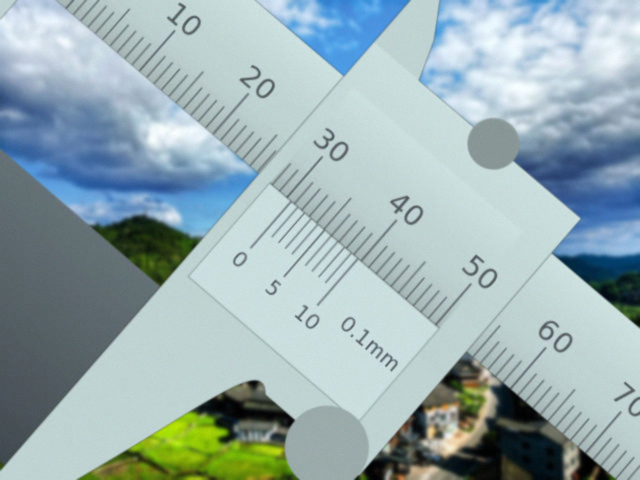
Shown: 30.6; mm
